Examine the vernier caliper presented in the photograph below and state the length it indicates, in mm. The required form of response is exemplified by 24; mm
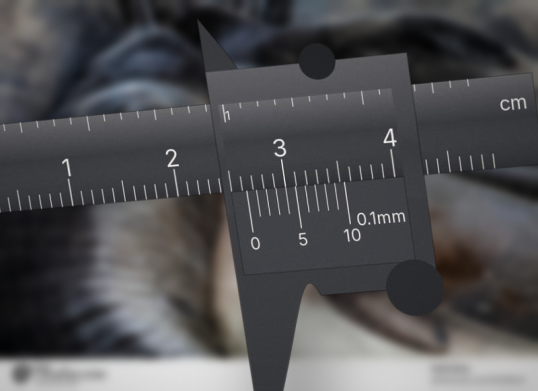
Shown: 26.4; mm
